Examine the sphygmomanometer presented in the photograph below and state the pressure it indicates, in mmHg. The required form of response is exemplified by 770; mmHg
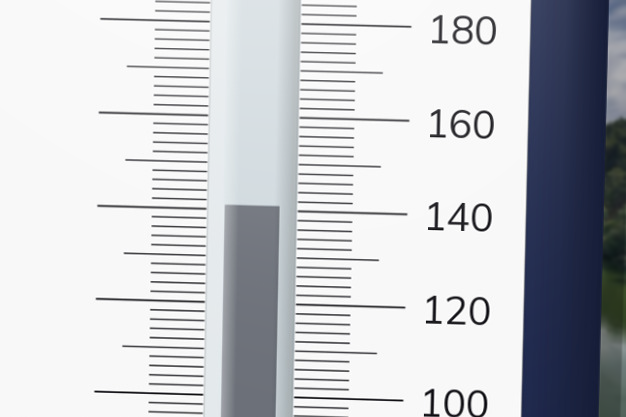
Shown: 141; mmHg
